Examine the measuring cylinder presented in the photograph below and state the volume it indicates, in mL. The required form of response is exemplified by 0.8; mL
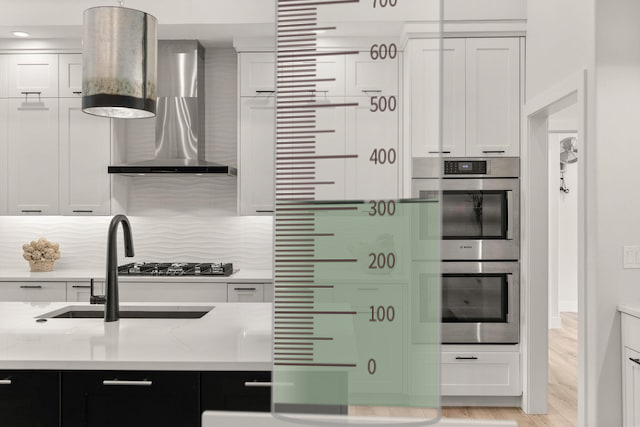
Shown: 310; mL
